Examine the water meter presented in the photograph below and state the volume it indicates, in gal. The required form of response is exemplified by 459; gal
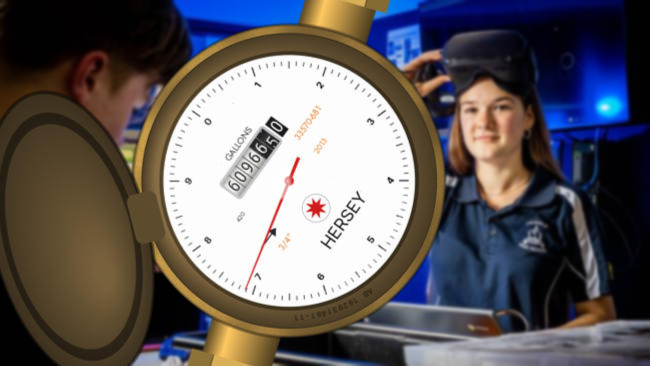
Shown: 6096647.1; gal
